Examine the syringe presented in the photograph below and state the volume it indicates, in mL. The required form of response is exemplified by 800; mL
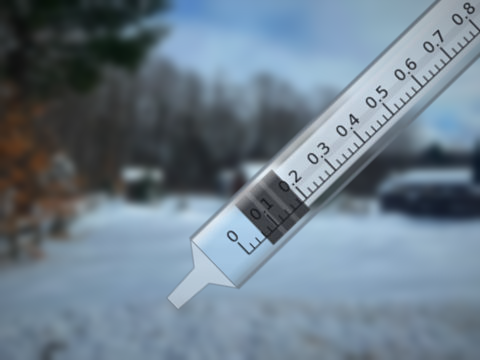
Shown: 0.06; mL
